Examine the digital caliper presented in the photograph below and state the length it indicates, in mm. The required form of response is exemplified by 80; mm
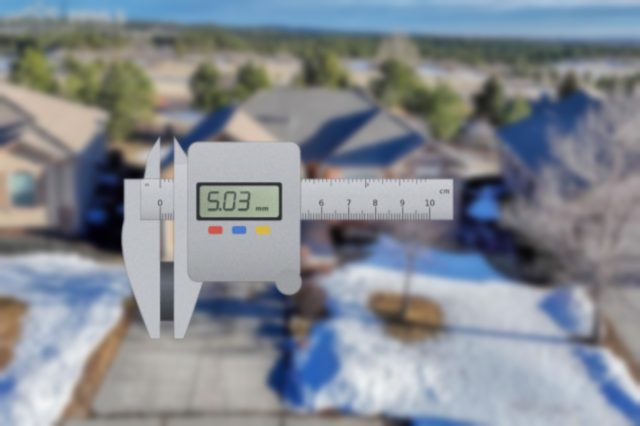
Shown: 5.03; mm
